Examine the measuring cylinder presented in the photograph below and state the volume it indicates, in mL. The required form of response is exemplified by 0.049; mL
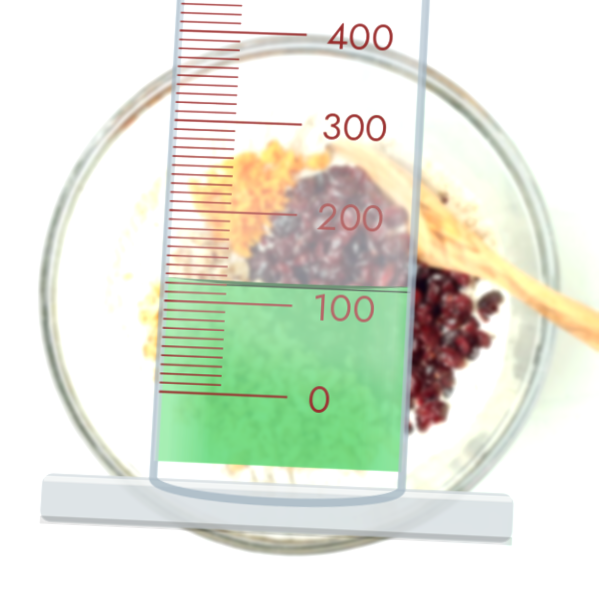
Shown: 120; mL
